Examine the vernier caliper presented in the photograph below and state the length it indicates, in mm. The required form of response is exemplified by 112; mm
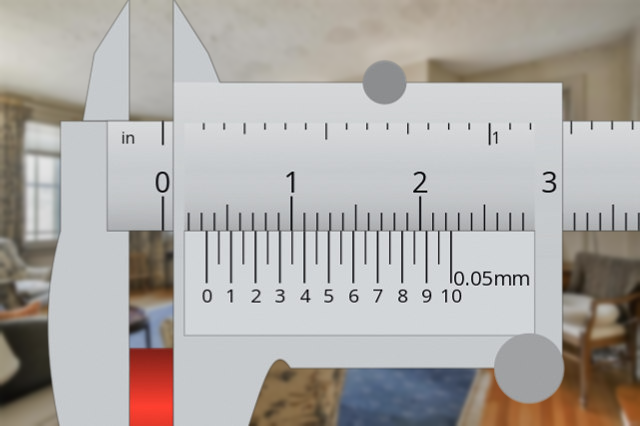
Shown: 3.4; mm
